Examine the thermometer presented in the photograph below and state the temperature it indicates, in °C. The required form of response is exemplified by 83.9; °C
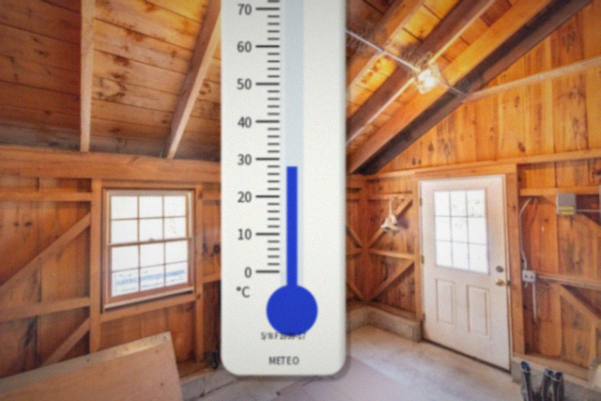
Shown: 28; °C
